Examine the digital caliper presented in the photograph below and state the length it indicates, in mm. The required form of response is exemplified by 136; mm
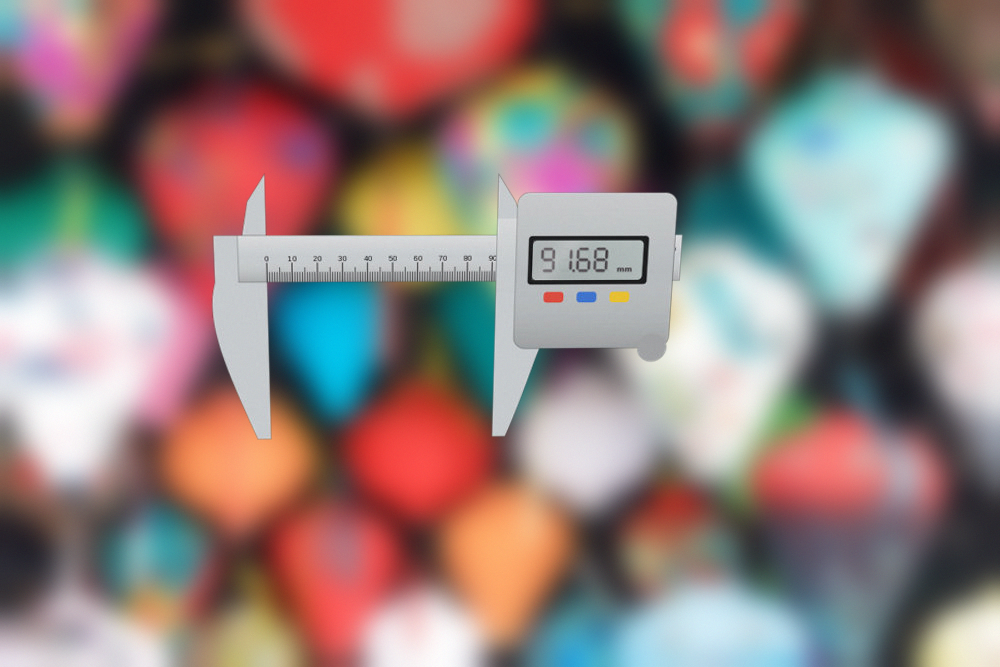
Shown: 91.68; mm
